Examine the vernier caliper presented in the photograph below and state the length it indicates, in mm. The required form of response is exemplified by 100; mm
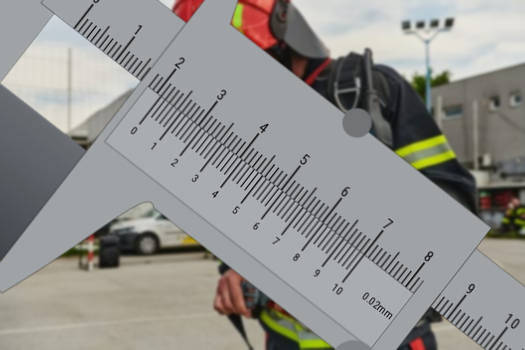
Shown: 21.0; mm
